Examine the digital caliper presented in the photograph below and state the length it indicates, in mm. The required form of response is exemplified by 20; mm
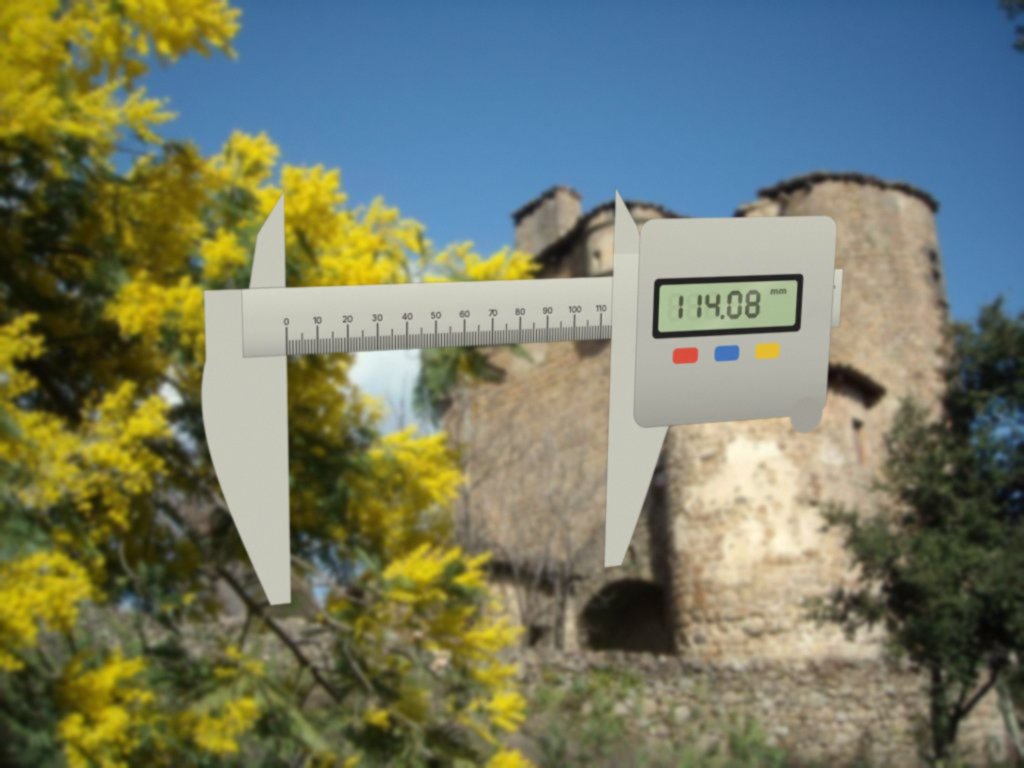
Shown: 114.08; mm
